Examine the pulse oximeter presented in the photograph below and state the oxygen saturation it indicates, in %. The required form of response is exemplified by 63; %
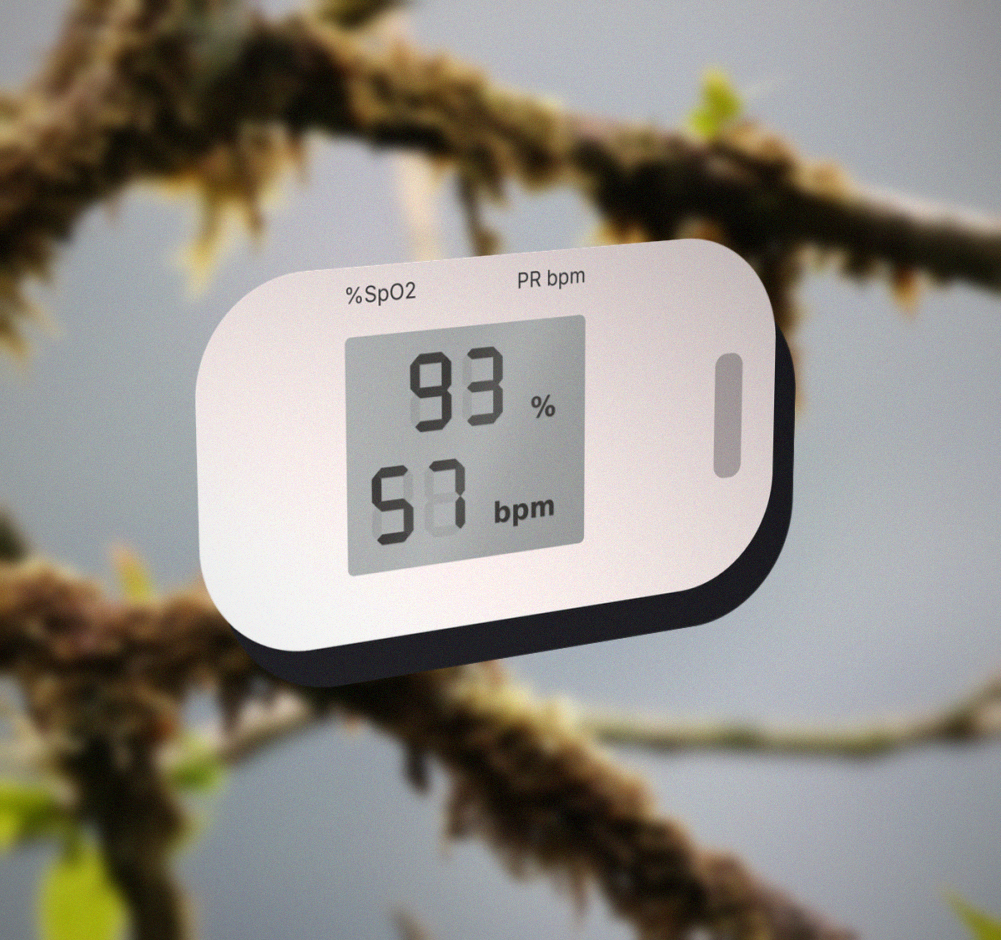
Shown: 93; %
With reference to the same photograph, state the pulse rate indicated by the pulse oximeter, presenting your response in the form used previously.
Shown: 57; bpm
